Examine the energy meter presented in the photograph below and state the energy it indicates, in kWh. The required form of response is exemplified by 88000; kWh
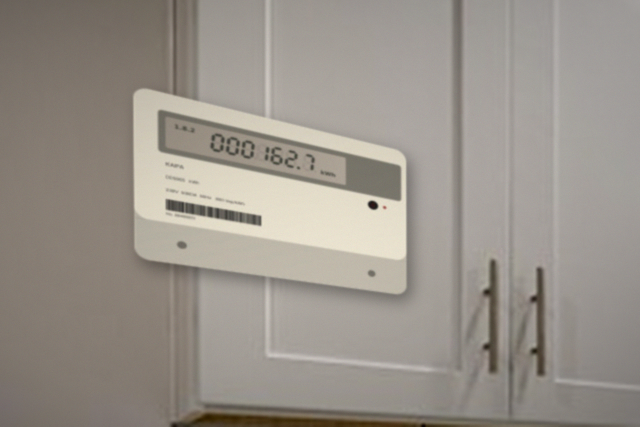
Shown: 162.7; kWh
